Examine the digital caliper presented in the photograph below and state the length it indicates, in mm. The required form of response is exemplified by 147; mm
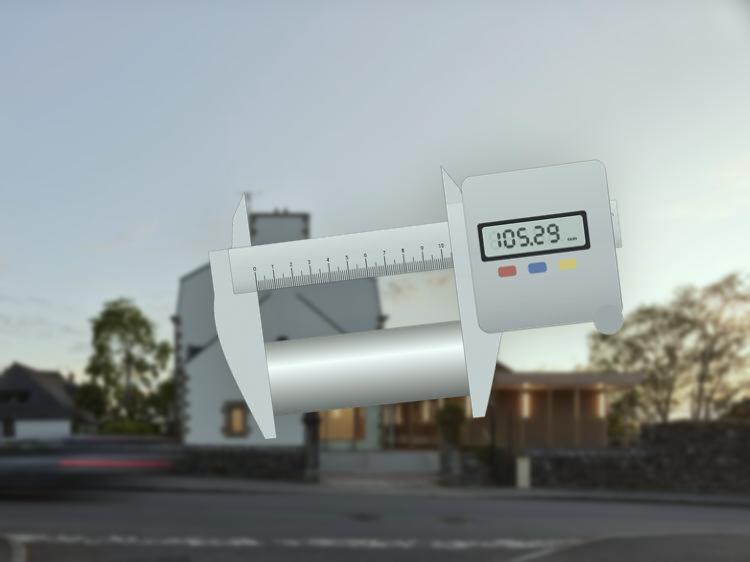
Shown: 105.29; mm
